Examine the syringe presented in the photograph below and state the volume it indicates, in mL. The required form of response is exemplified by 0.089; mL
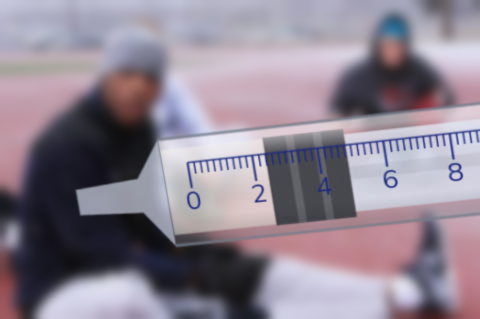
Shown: 2.4; mL
